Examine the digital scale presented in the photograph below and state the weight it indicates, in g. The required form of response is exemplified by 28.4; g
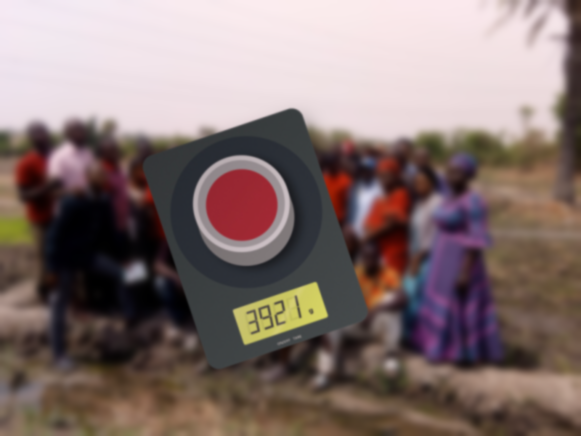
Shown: 3921; g
